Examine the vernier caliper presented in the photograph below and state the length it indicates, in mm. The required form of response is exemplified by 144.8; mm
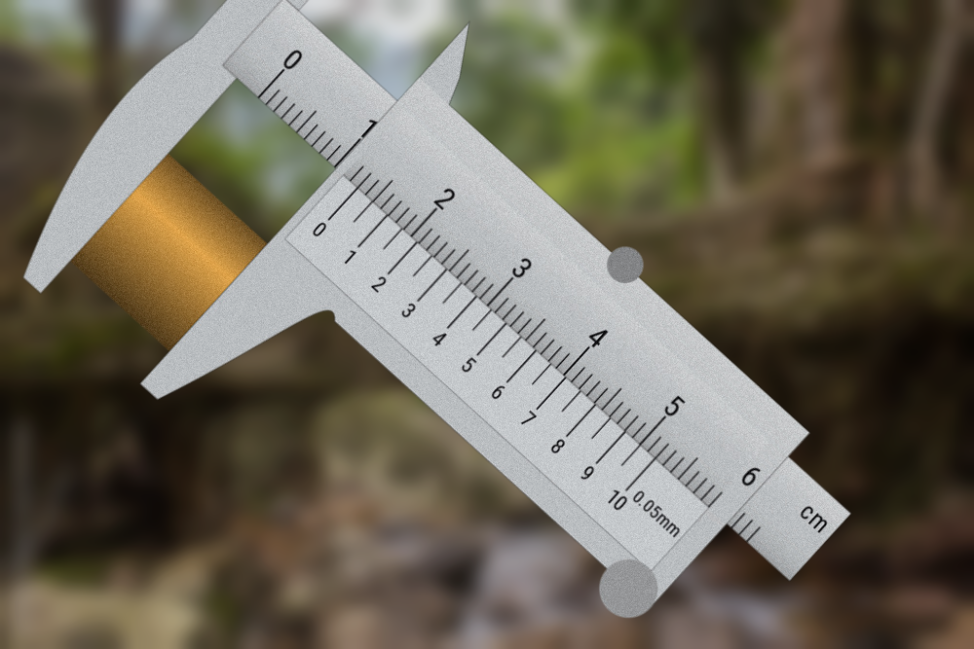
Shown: 13.0; mm
